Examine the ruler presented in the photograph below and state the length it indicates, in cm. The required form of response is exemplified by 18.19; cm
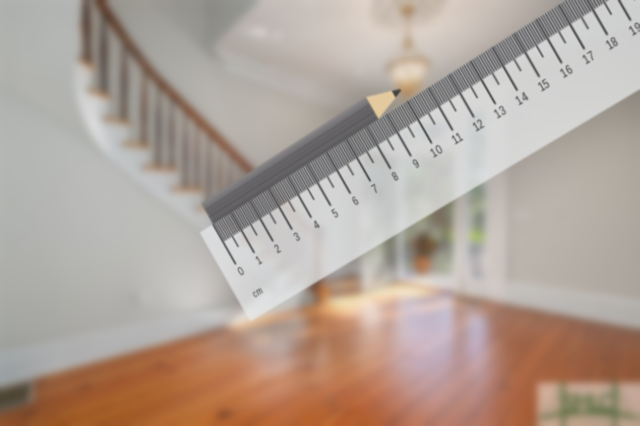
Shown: 10; cm
